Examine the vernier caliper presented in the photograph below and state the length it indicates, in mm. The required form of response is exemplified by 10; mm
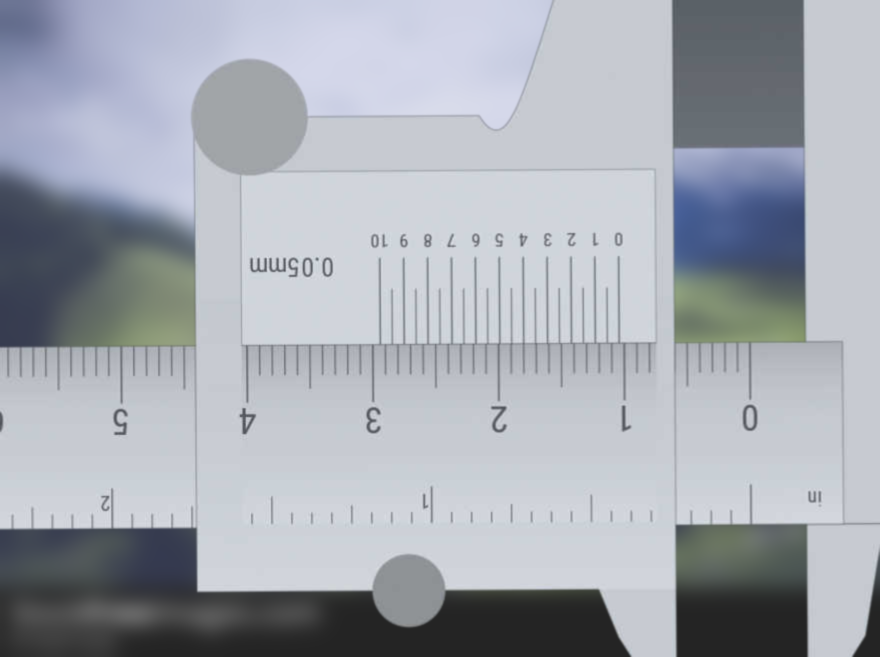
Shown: 10.4; mm
